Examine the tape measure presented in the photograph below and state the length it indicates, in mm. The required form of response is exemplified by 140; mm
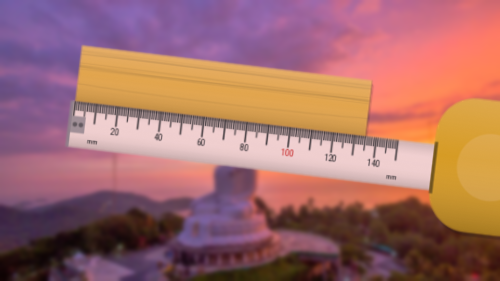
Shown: 135; mm
